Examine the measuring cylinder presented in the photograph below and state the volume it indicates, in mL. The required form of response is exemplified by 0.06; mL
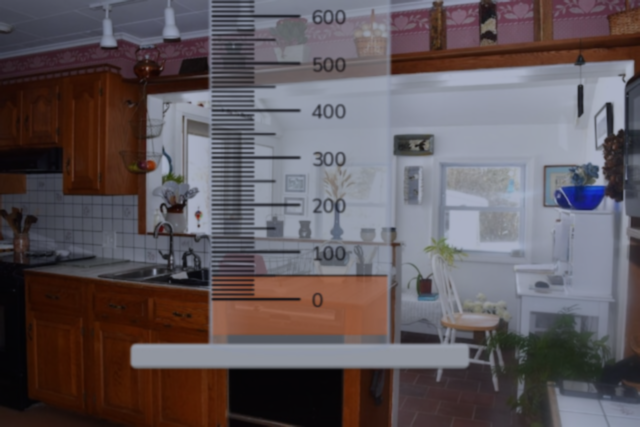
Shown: 50; mL
